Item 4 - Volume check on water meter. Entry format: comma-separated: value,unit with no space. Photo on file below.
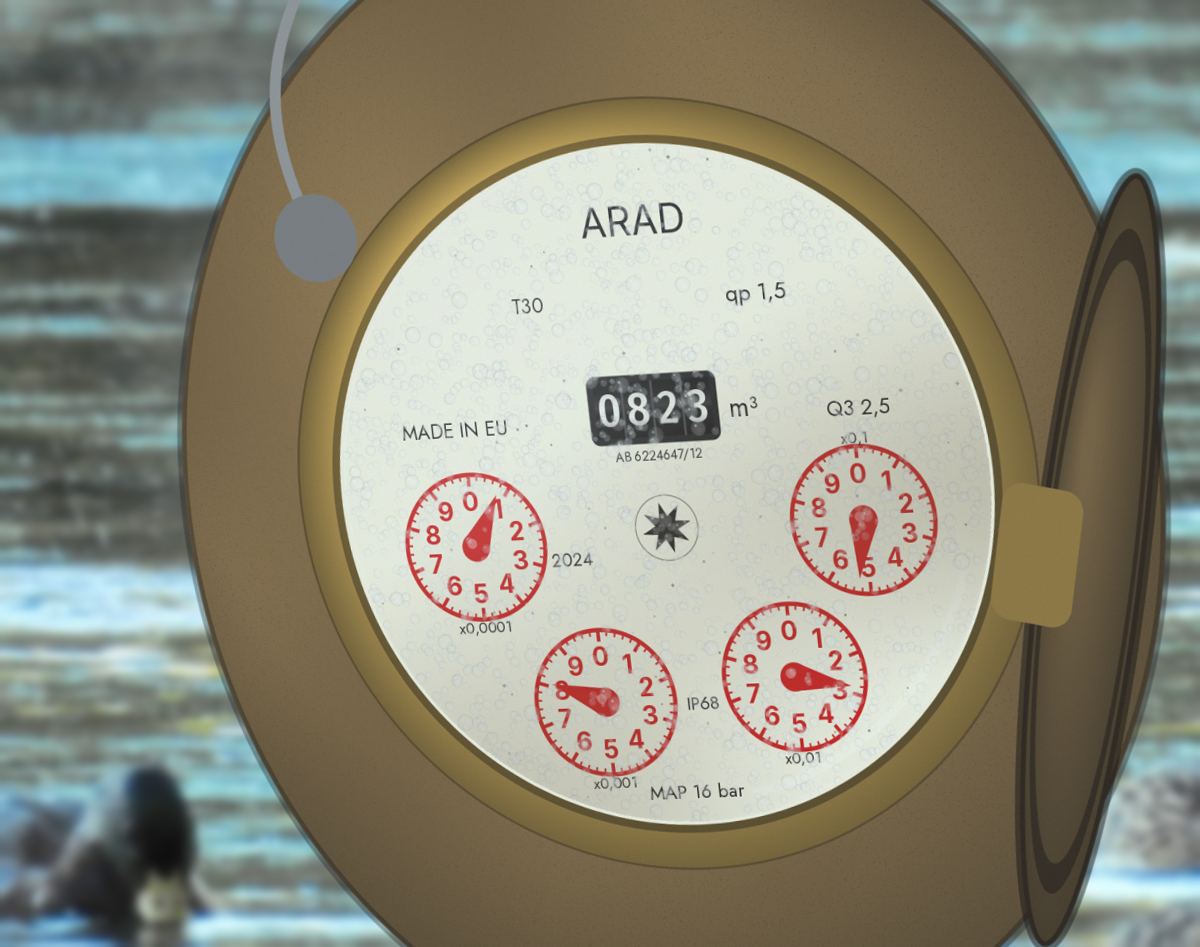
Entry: 823.5280,m³
